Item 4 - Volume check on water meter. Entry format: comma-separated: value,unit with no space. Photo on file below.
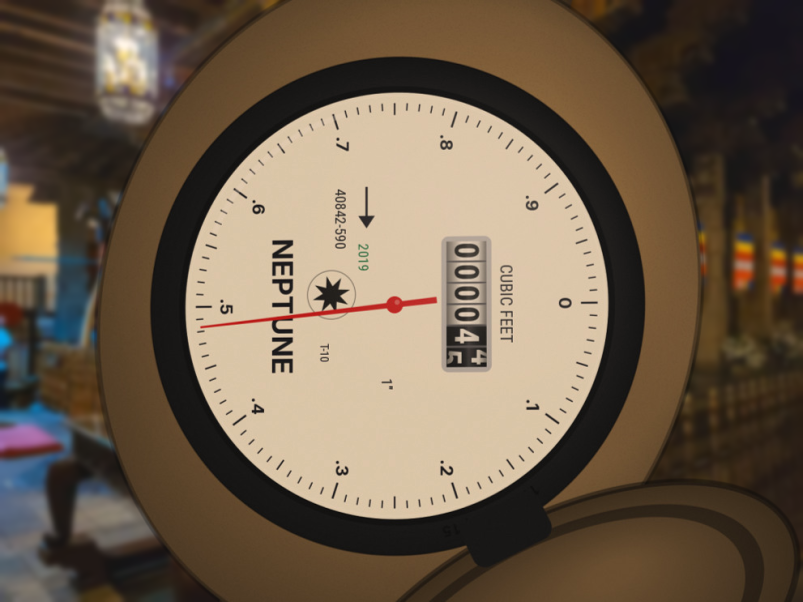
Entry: 44.48,ft³
